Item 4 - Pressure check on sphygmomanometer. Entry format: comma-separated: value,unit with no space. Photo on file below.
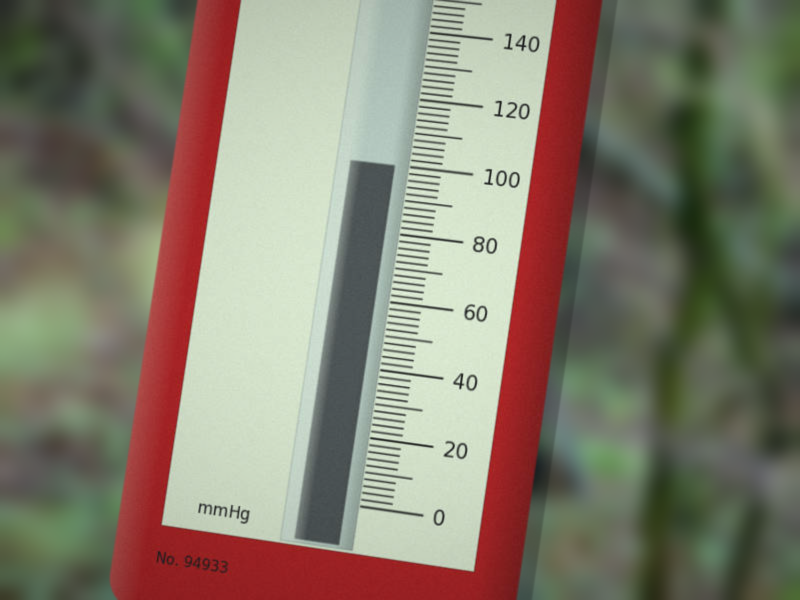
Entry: 100,mmHg
